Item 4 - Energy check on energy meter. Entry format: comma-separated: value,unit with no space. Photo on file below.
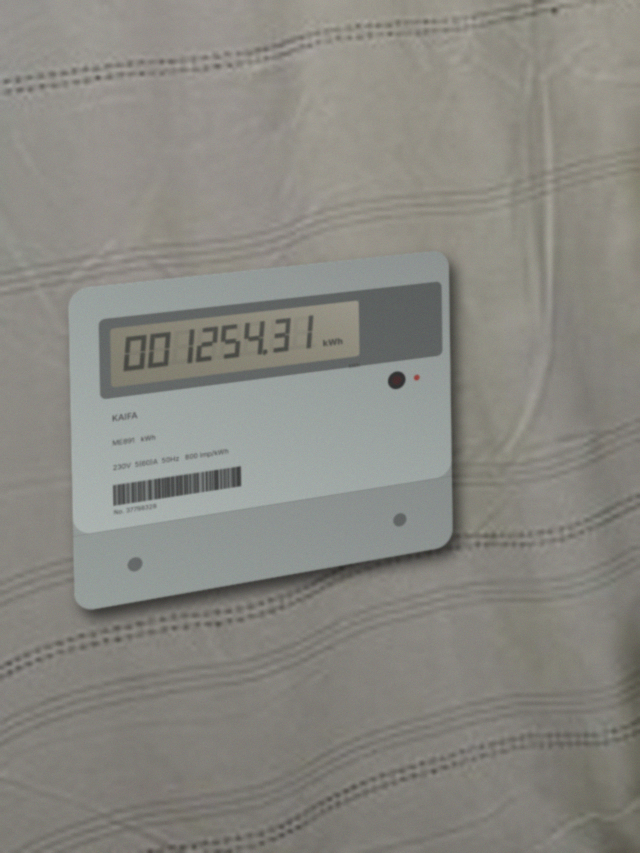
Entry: 1254.31,kWh
